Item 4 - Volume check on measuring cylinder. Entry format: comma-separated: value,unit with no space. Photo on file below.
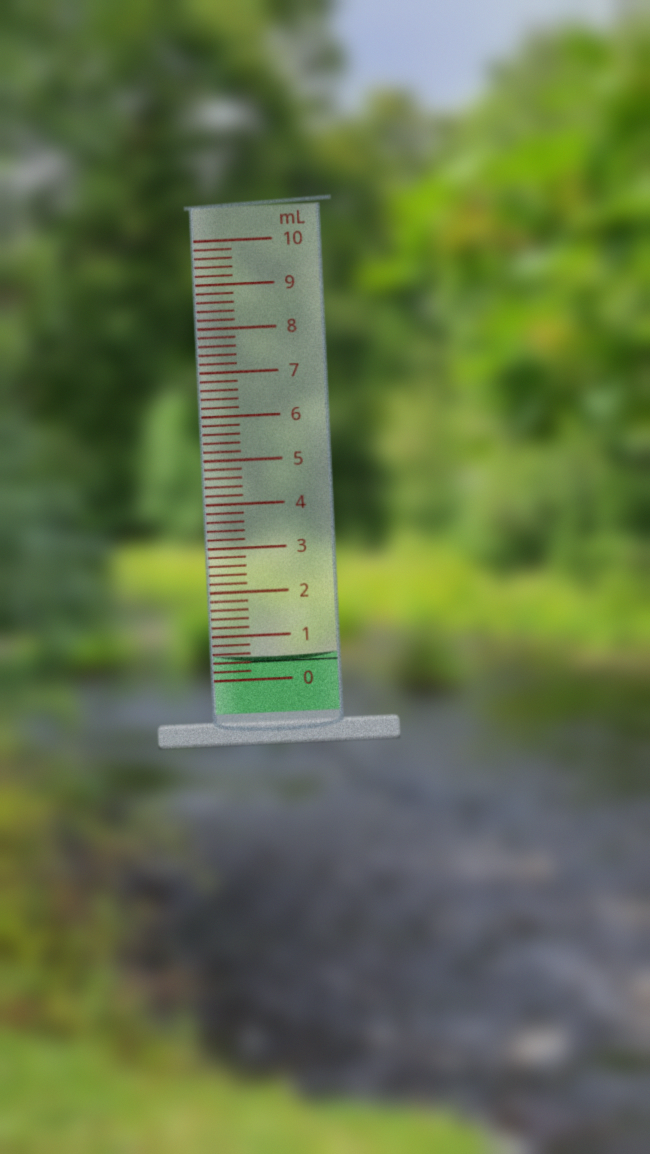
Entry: 0.4,mL
